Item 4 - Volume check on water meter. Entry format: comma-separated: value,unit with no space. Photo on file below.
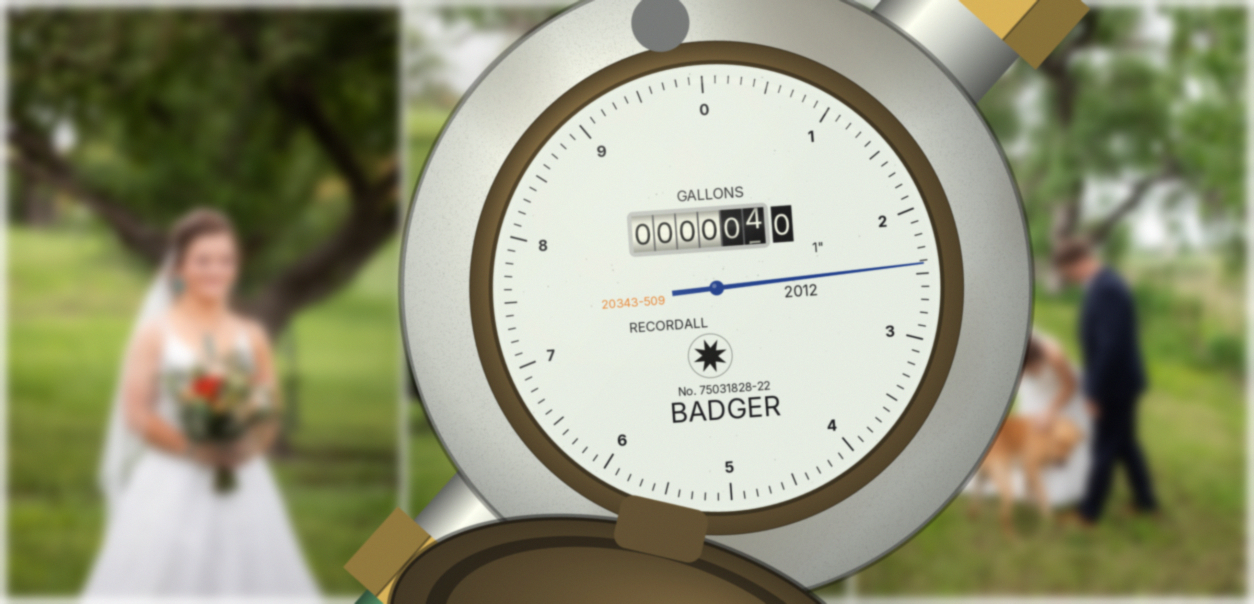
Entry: 42.4,gal
